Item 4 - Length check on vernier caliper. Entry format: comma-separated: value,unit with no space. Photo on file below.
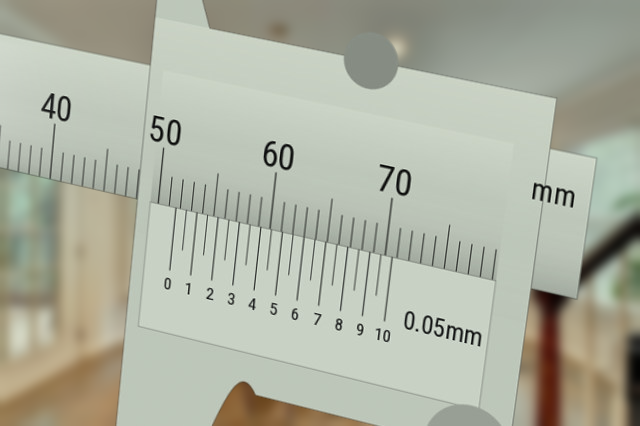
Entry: 51.6,mm
